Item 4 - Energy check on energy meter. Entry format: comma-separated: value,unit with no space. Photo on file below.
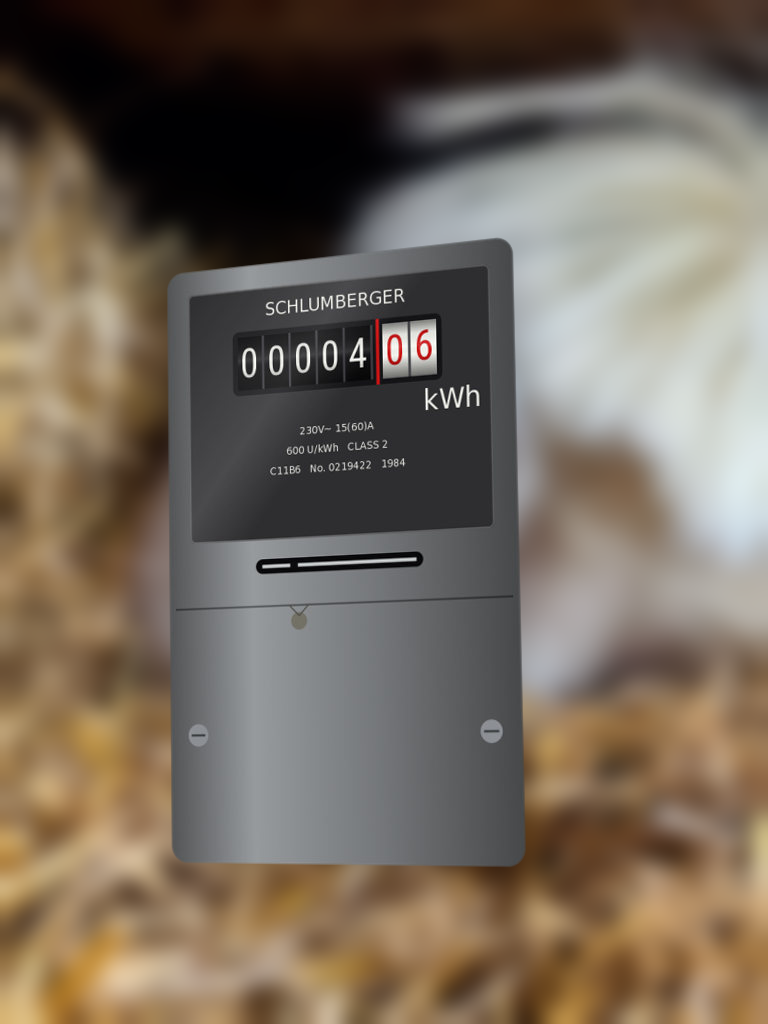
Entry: 4.06,kWh
